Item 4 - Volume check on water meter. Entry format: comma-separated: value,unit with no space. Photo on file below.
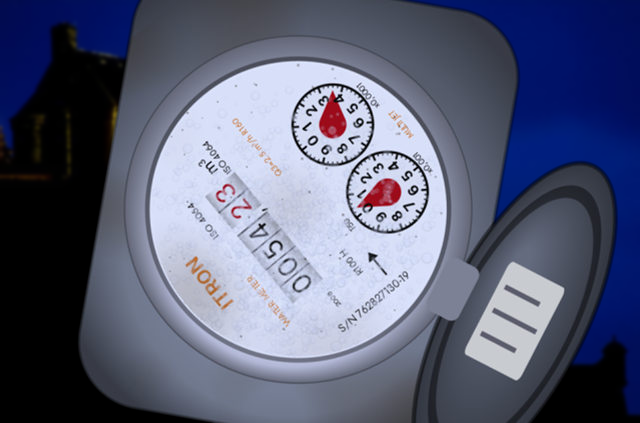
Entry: 54.2303,m³
